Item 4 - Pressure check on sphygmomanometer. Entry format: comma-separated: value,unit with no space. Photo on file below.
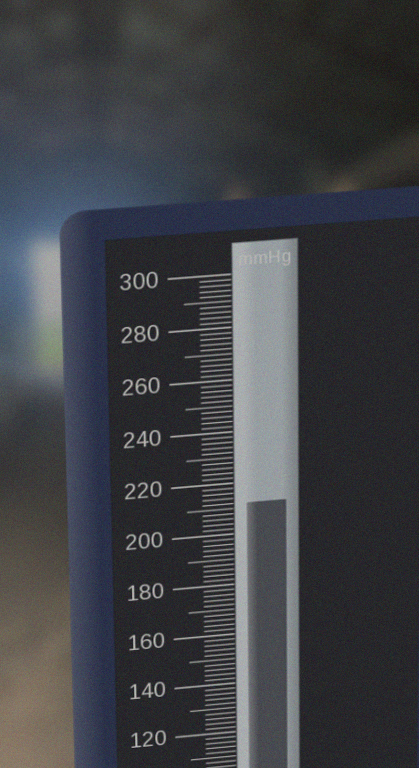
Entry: 212,mmHg
